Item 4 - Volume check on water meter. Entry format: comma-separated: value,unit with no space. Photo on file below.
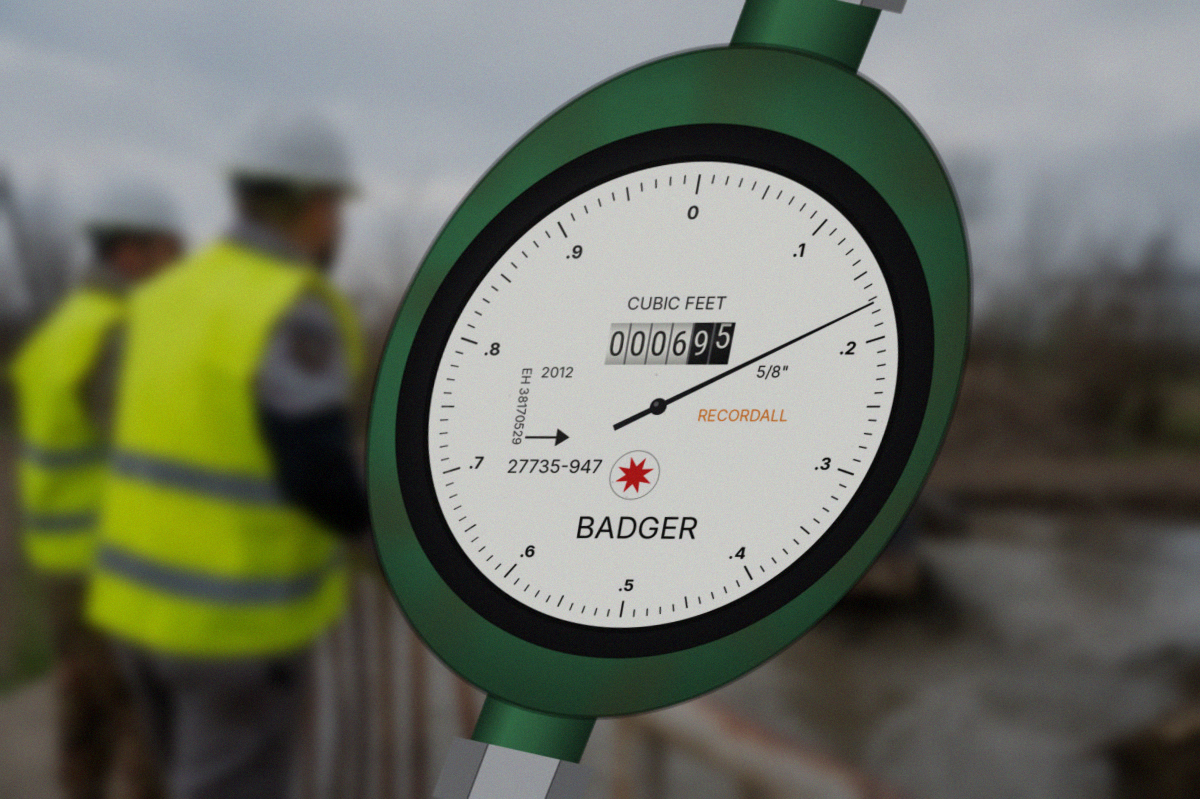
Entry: 695.17,ft³
